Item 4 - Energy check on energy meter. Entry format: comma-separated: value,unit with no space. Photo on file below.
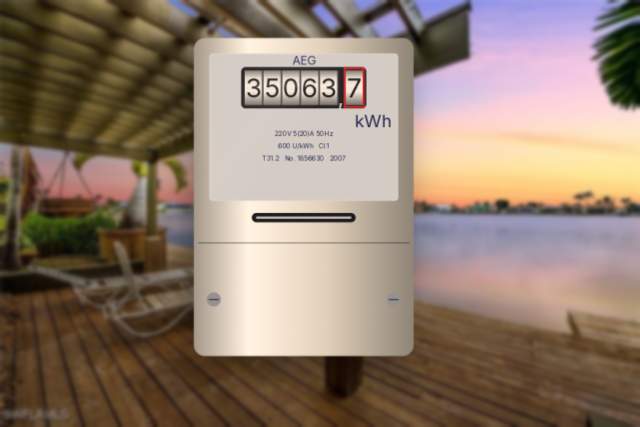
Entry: 35063.7,kWh
